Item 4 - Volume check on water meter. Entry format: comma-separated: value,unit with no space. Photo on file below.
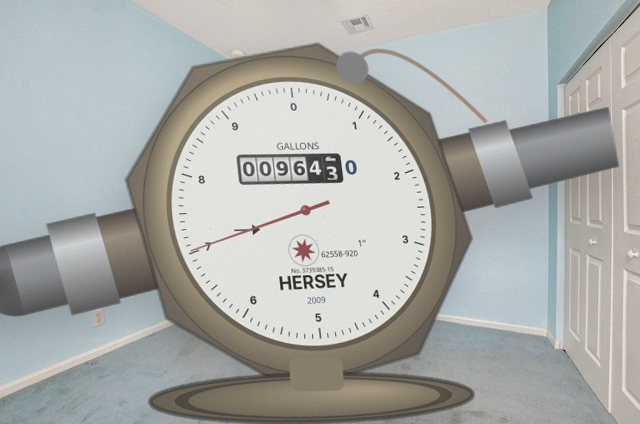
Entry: 96427.0,gal
